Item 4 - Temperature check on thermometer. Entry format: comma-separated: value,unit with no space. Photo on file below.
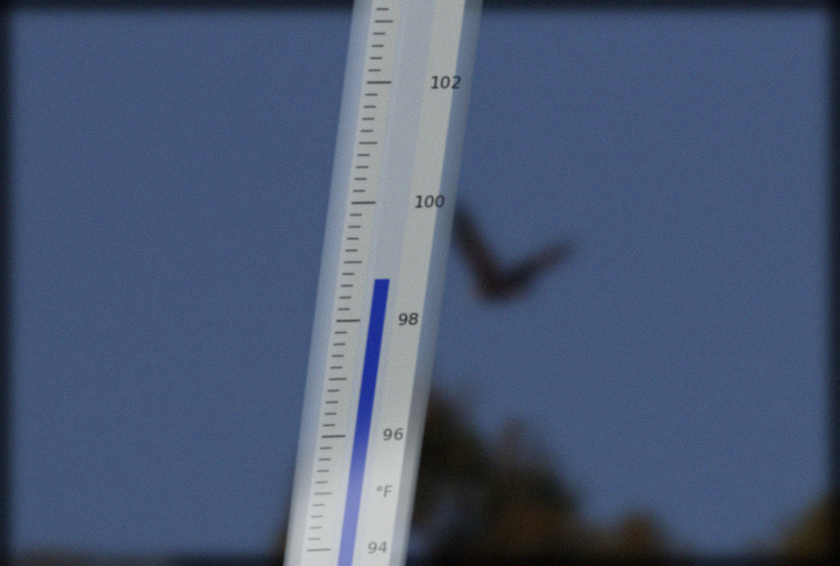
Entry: 98.7,°F
